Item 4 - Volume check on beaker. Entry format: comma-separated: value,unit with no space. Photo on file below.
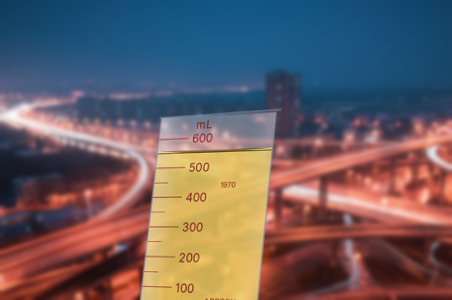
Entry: 550,mL
